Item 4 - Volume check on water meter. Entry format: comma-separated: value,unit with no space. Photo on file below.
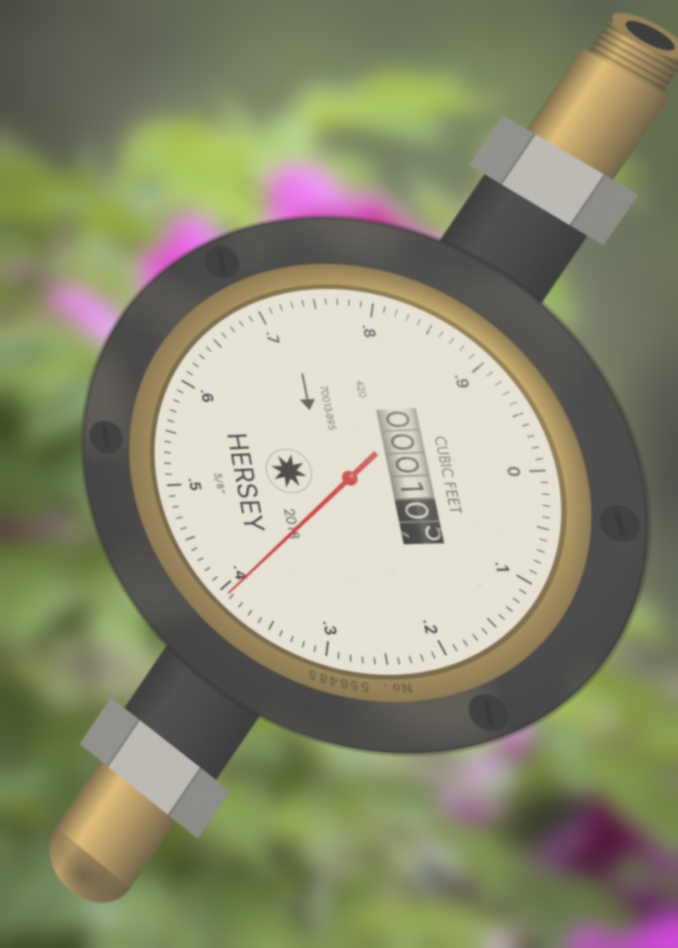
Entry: 105.39,ft³
